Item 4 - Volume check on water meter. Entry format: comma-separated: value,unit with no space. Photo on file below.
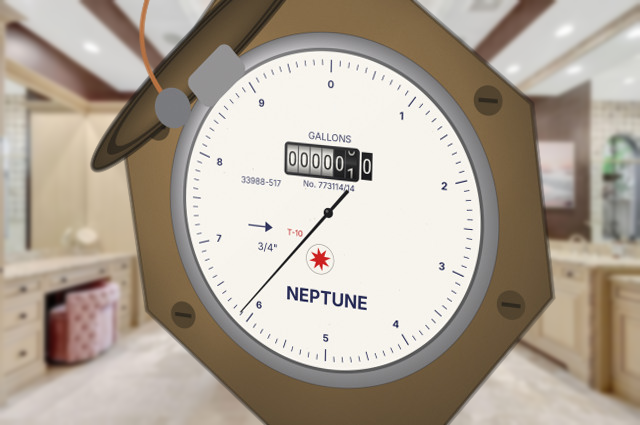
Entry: 6.1,gal
